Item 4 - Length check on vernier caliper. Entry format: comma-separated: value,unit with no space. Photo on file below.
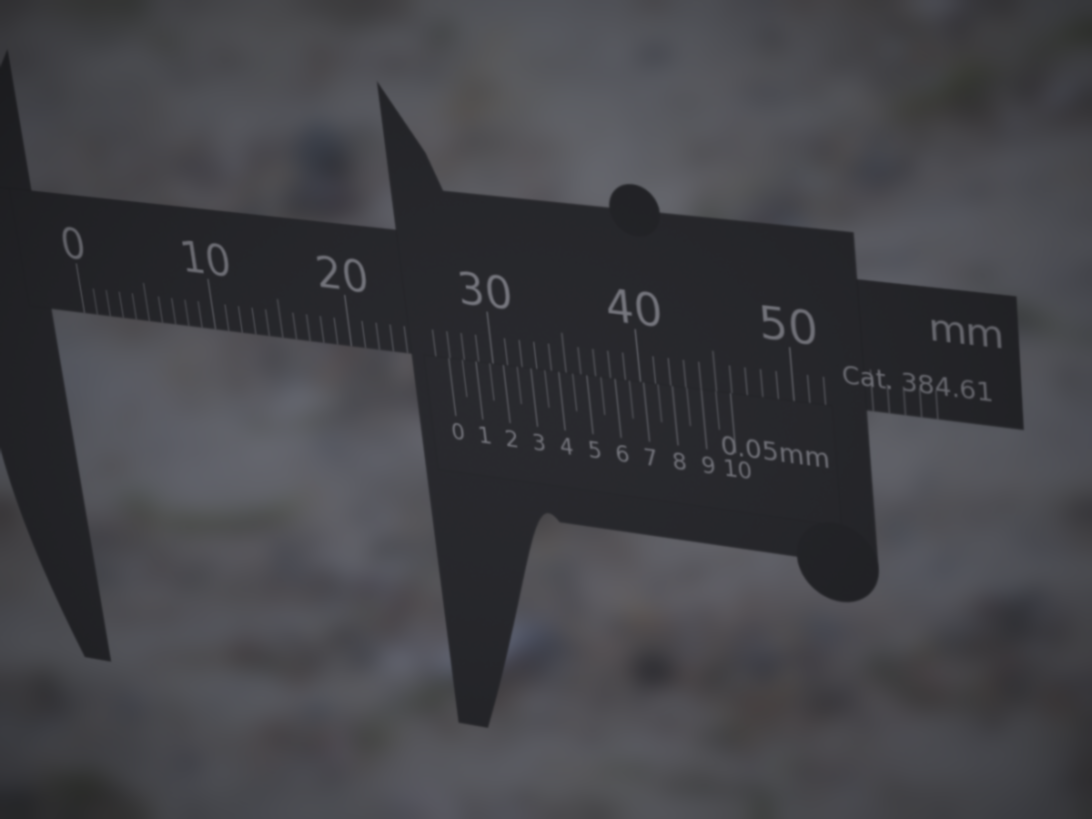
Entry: 26.9,mm
